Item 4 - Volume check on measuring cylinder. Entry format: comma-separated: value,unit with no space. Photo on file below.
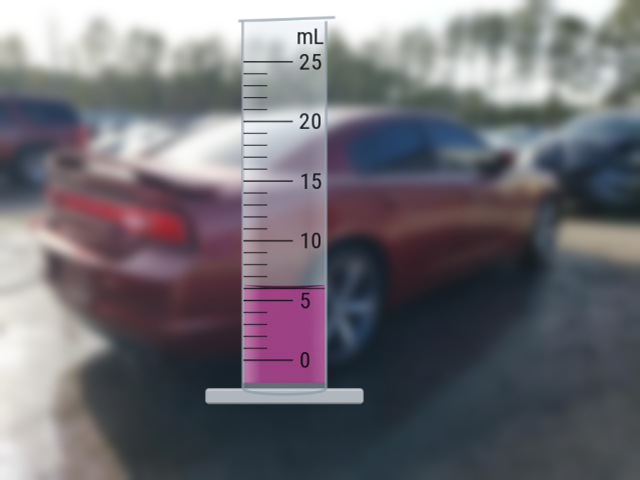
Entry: 6,mL
